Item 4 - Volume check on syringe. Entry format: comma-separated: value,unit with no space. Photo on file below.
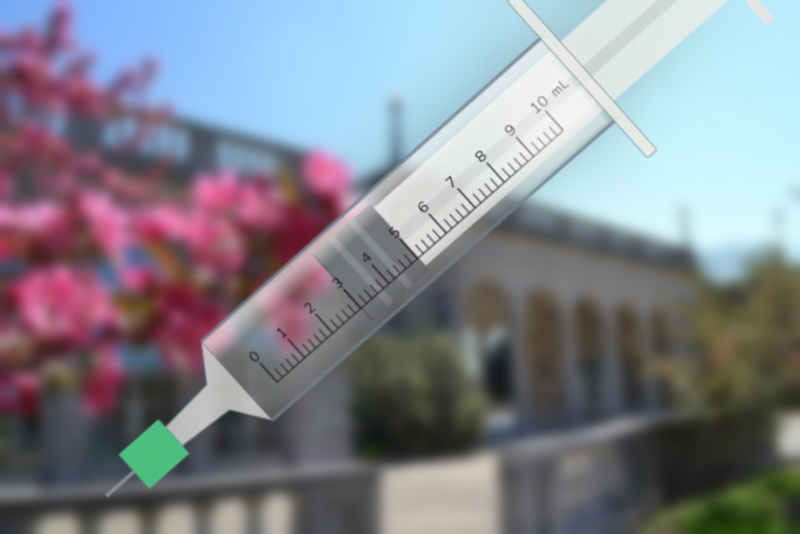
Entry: 3,mL
